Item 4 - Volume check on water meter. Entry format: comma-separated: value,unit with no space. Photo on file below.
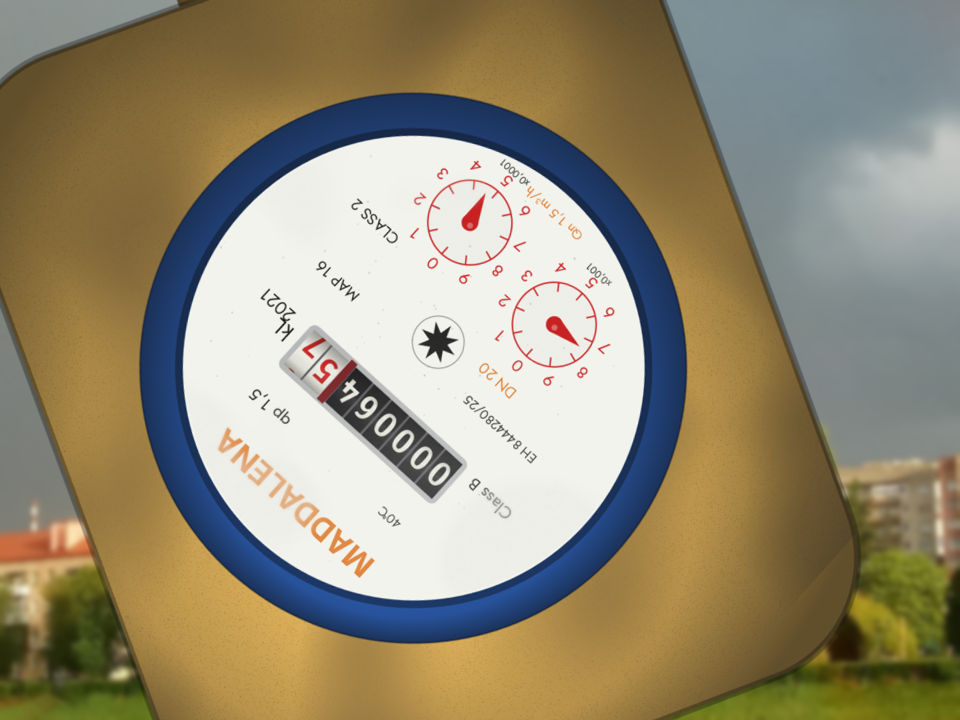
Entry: 64.5674,kL
